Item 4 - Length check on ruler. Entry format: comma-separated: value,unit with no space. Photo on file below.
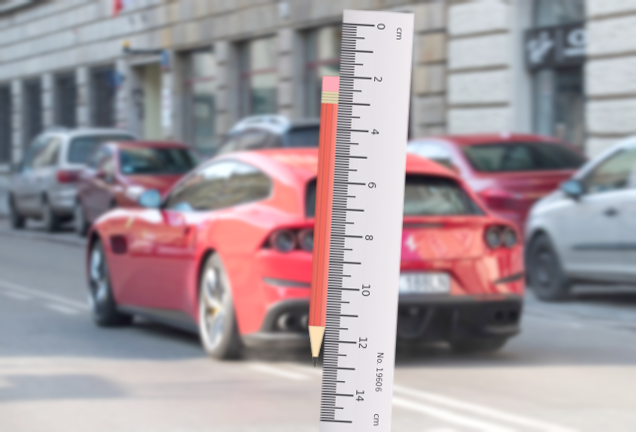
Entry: 11,cm
